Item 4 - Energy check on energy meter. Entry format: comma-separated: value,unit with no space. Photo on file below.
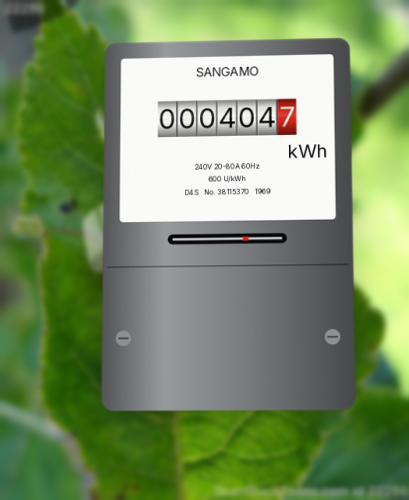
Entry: 404.7,kWh
